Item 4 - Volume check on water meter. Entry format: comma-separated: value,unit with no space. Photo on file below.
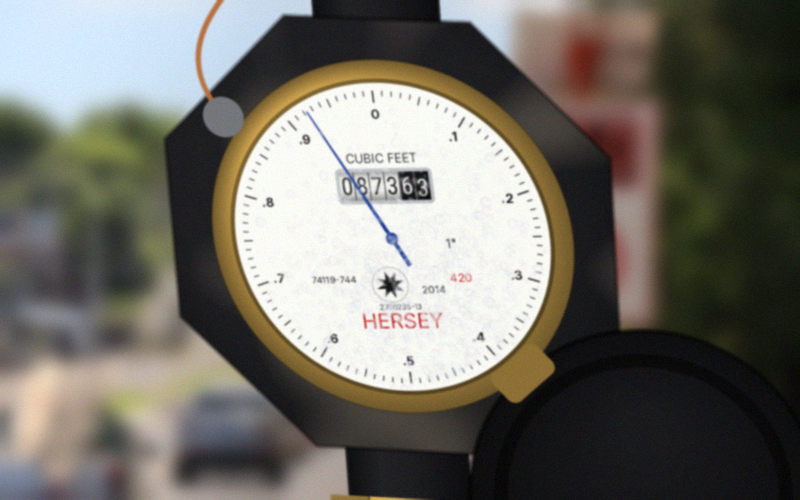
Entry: 87362.92,ft³
